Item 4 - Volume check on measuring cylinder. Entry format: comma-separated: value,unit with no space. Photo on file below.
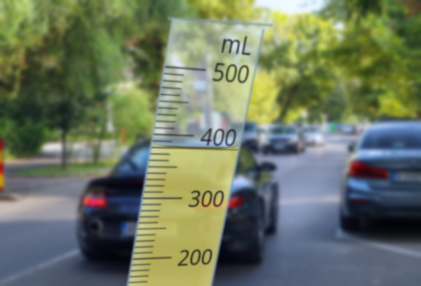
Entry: 380,mL
